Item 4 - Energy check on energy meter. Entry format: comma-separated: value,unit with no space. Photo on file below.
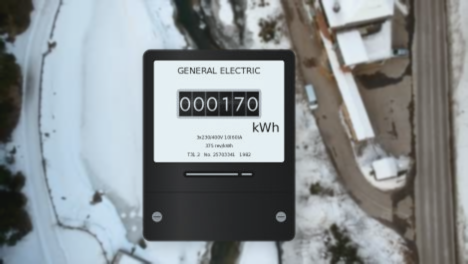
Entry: 170,kWh
